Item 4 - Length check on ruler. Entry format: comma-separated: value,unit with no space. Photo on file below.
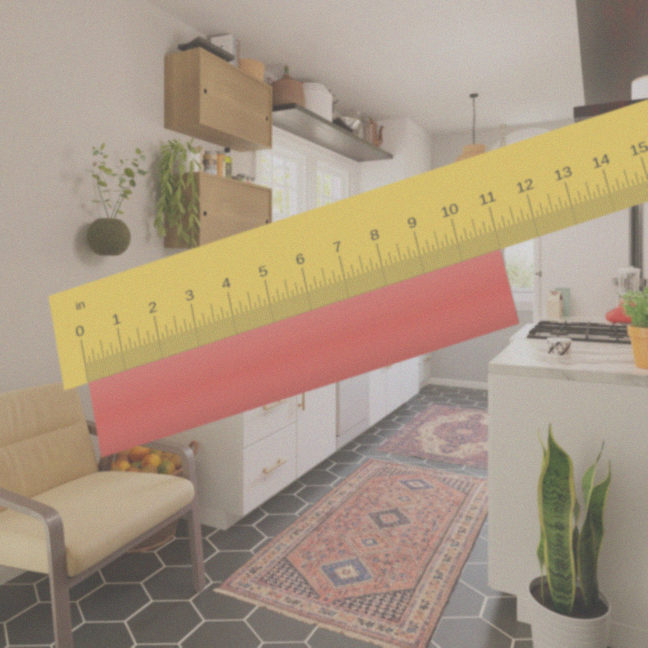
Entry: 11,in
